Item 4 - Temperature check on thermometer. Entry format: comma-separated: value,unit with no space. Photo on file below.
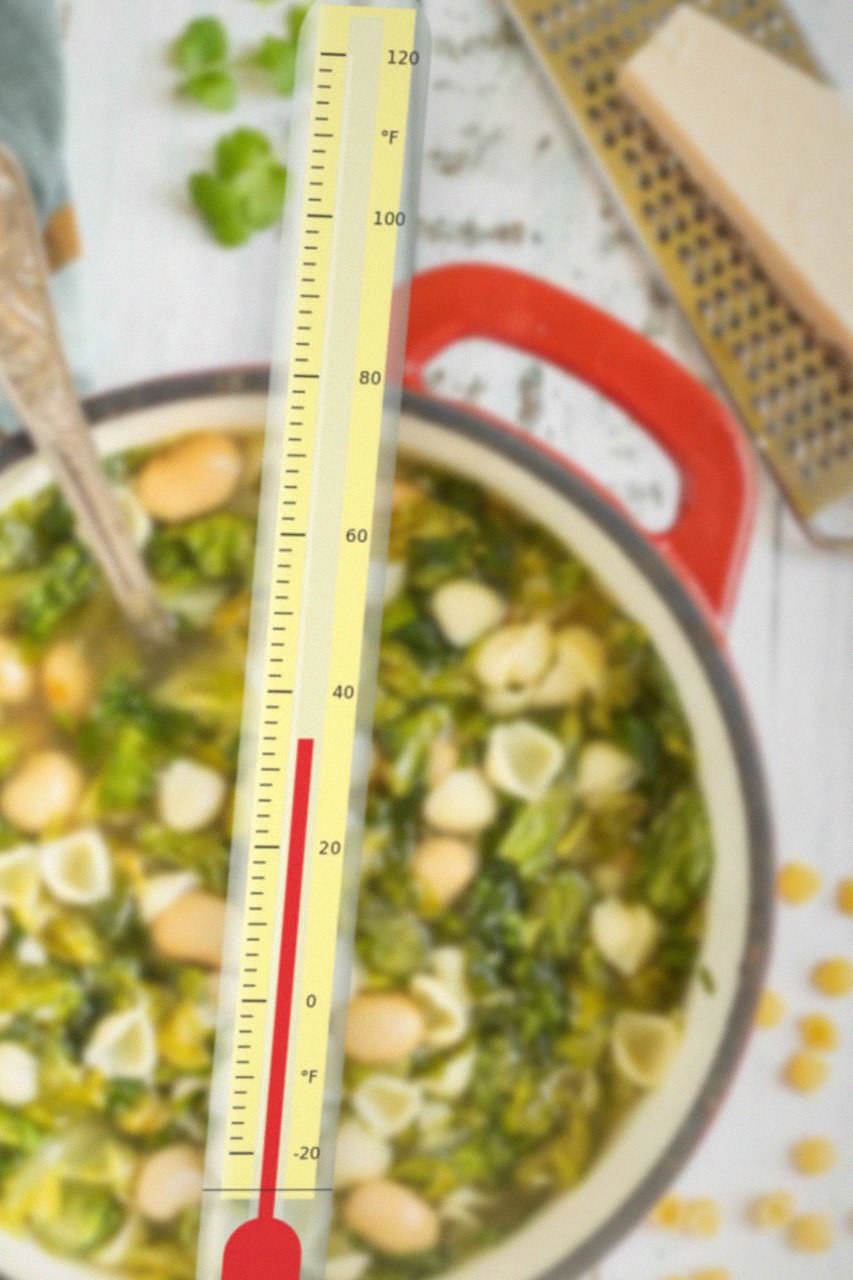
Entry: 34,°F
